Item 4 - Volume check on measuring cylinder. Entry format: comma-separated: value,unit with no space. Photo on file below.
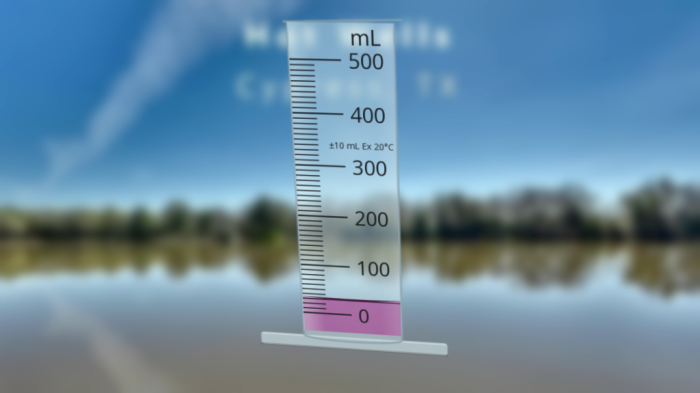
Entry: 30,mL
